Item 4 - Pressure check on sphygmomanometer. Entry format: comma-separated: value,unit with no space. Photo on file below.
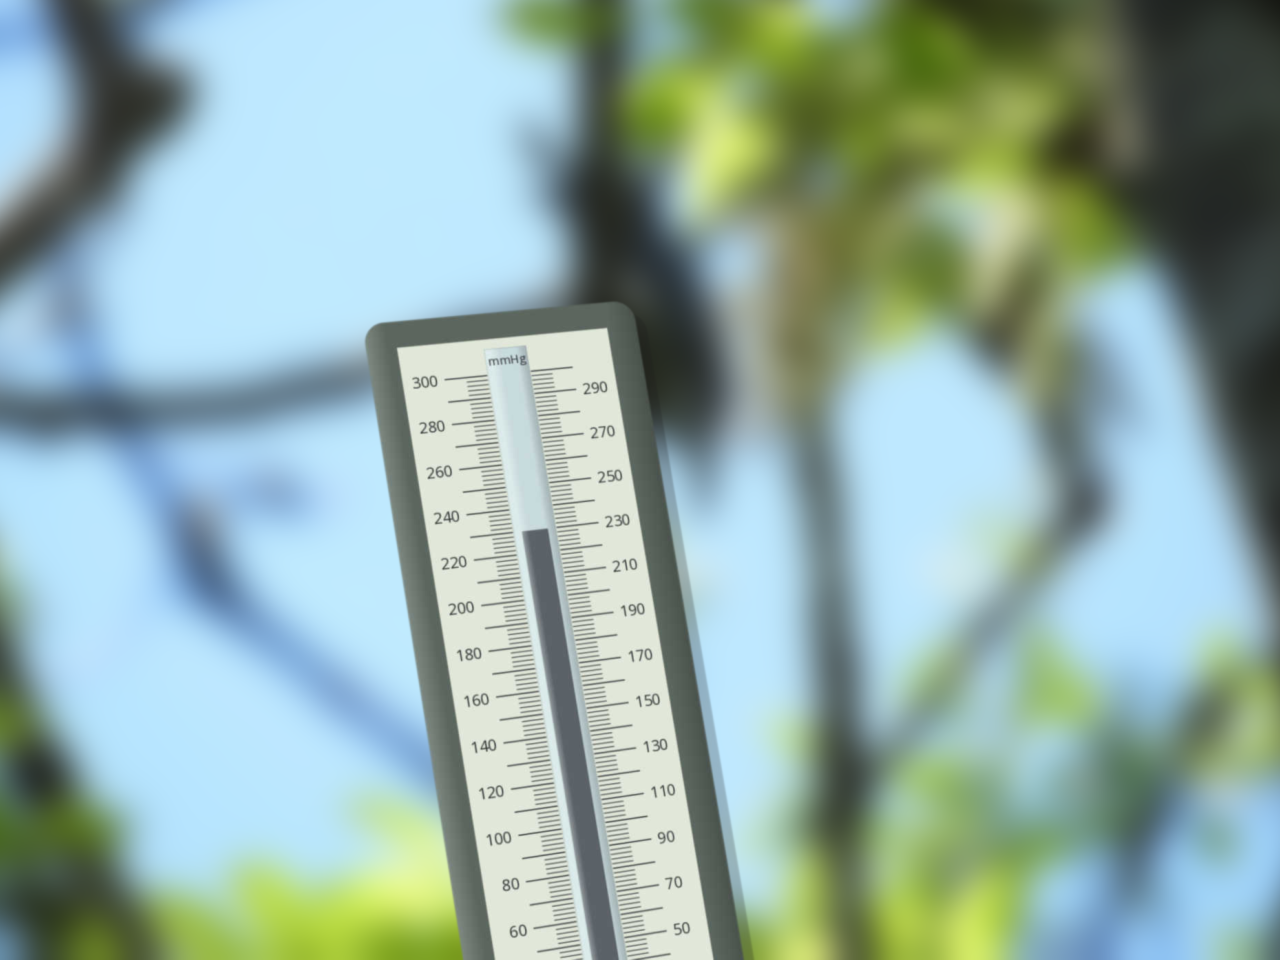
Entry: 230,mmHg
